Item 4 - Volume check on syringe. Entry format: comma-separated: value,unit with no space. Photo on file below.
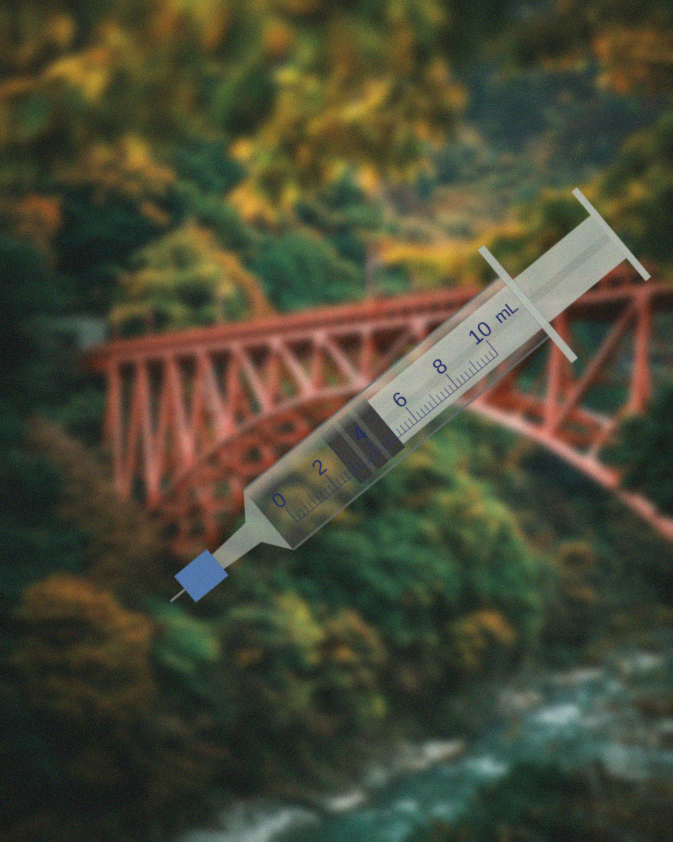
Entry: 2.8,mL
